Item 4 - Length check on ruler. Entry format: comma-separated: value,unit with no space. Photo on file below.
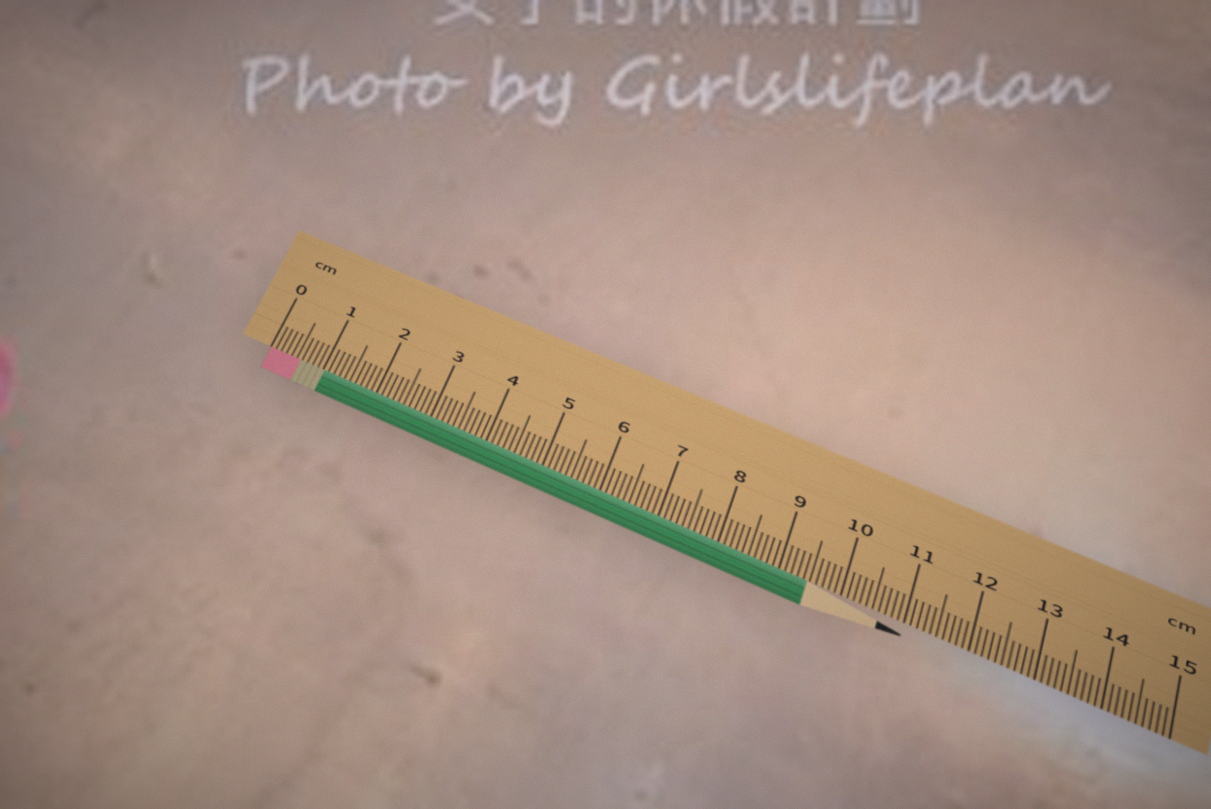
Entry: 11,cm
